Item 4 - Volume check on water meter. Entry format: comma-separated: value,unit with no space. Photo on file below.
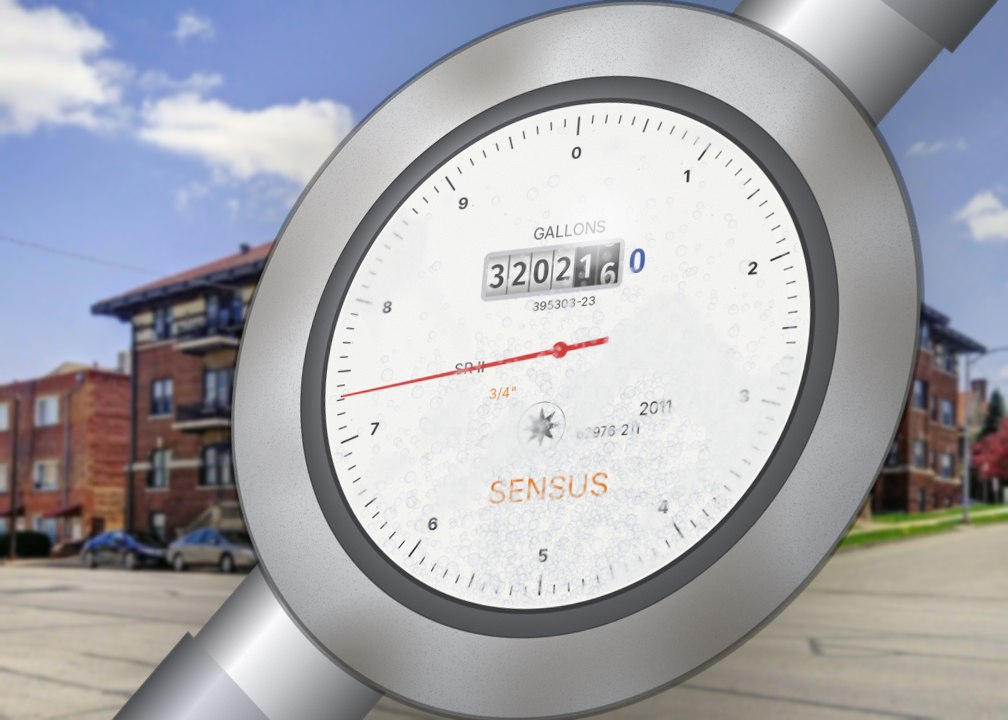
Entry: 3202157.3,gal
